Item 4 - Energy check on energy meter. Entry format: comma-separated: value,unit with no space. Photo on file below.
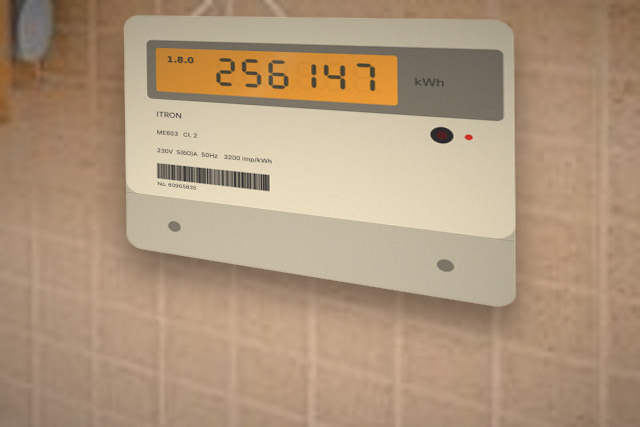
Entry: 256147,kWh
